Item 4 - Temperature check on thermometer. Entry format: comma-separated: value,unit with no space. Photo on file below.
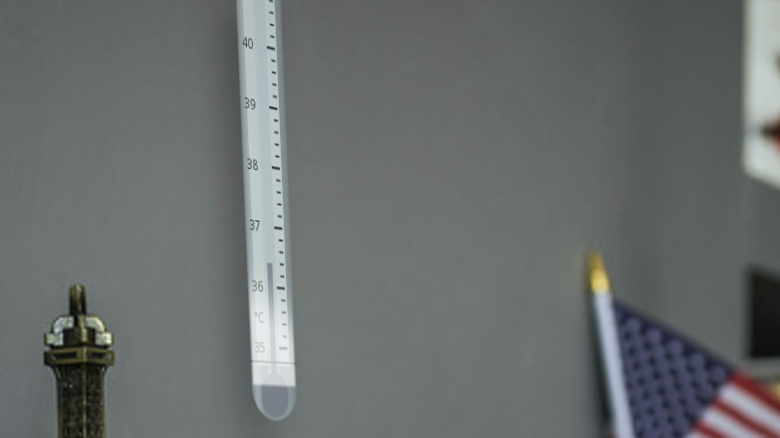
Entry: 36.4,°C
